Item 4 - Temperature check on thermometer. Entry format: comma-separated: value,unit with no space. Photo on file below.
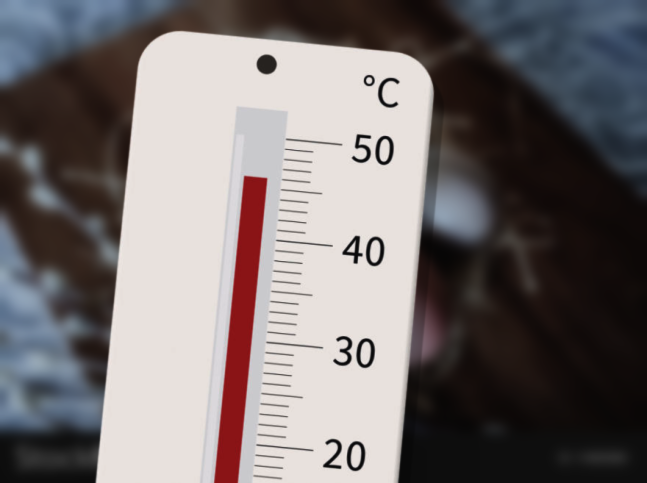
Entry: 46,°C
